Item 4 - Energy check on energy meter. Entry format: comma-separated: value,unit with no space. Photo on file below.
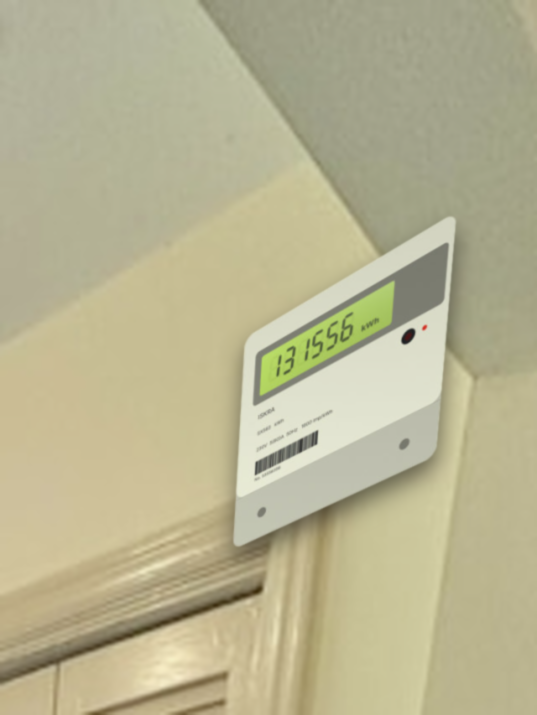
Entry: 131556,kWh
